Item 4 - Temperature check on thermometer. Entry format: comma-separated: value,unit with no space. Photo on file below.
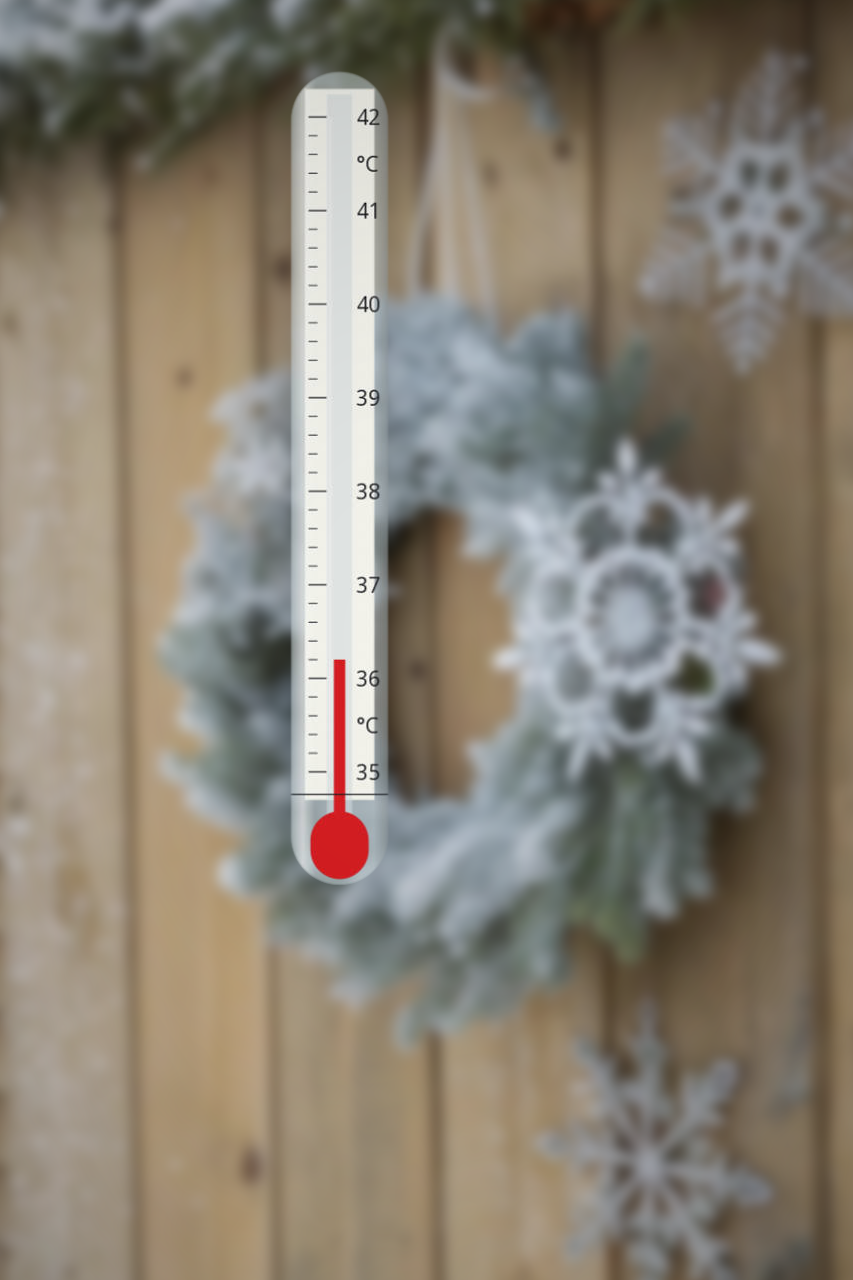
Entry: 36.2,°C
